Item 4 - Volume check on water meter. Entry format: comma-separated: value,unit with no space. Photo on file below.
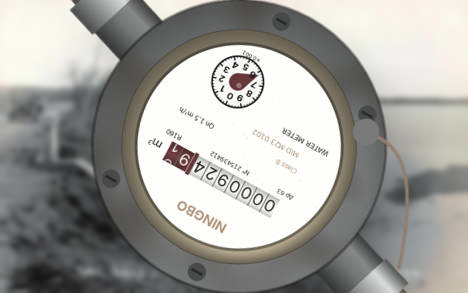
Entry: 924.906,m³
